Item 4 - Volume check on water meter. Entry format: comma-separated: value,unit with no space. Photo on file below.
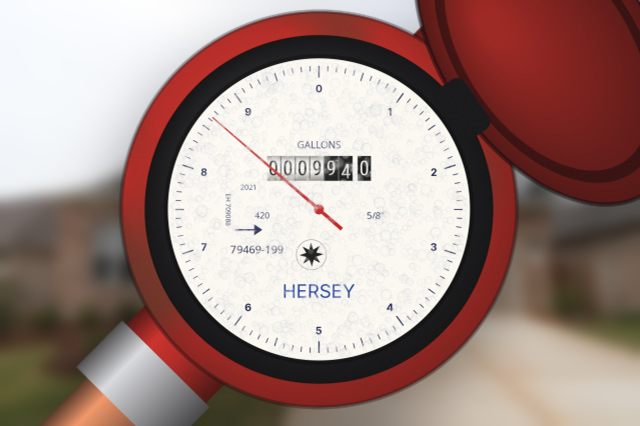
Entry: 9938.6,gal
